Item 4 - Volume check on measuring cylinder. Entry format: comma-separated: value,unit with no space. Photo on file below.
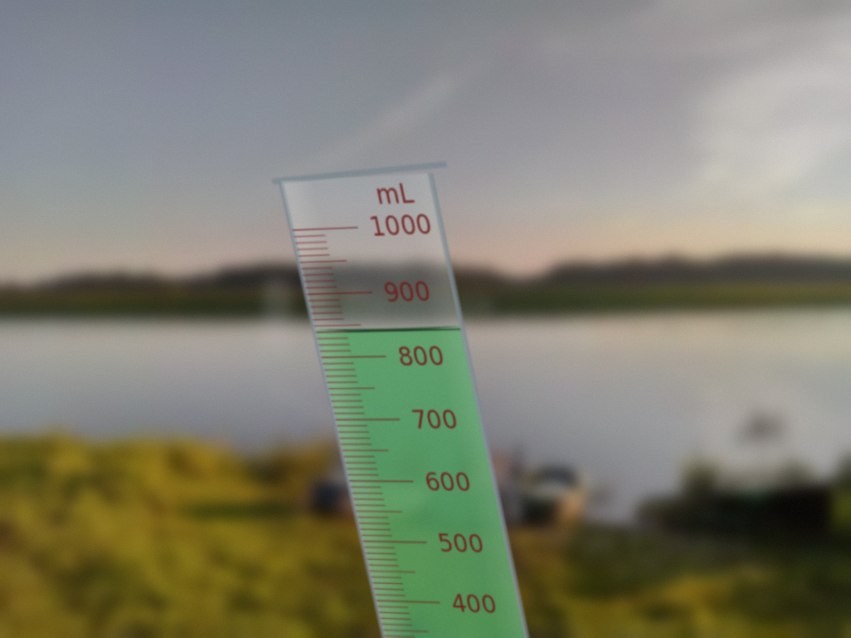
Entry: 840,mL
